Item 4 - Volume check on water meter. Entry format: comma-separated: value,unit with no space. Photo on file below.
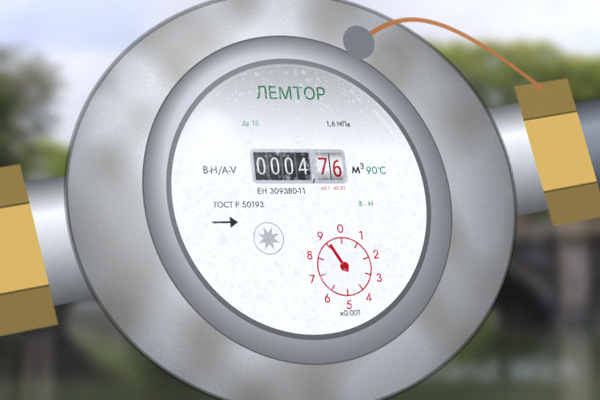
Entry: 4.759,m³
